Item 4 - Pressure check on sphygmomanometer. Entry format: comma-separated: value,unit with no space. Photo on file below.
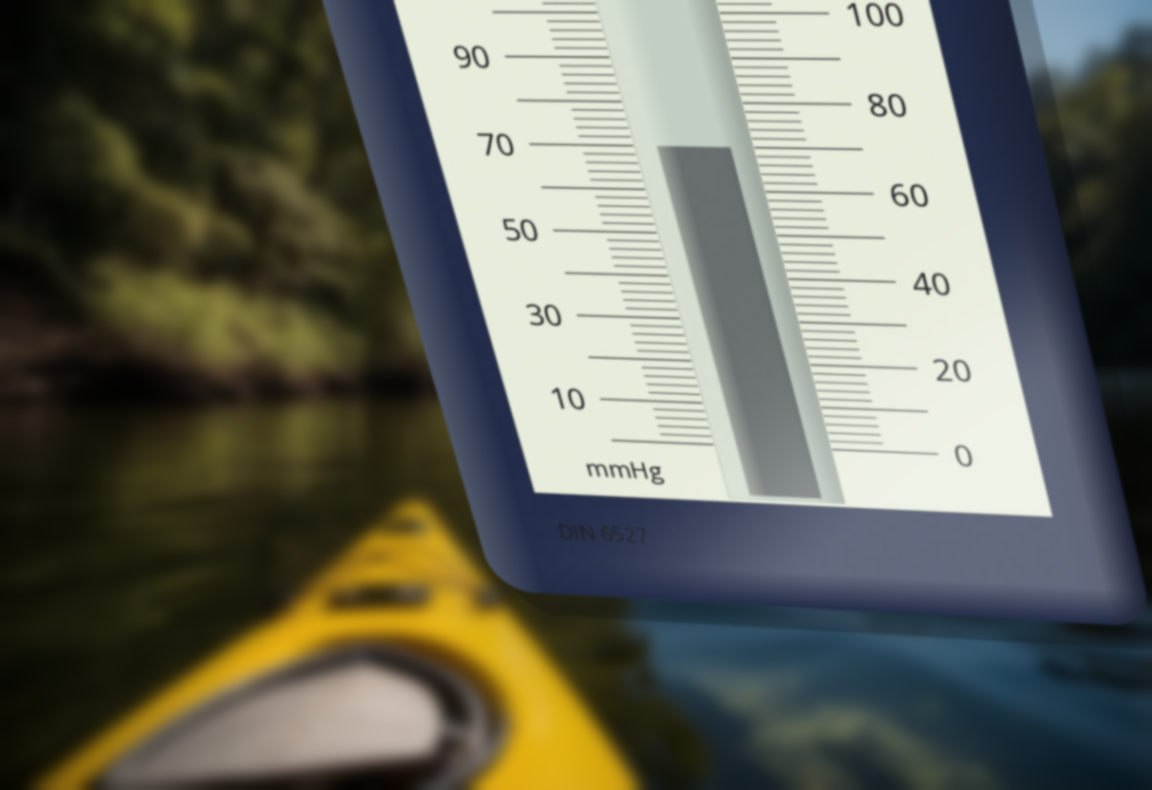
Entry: 70,mmHg
